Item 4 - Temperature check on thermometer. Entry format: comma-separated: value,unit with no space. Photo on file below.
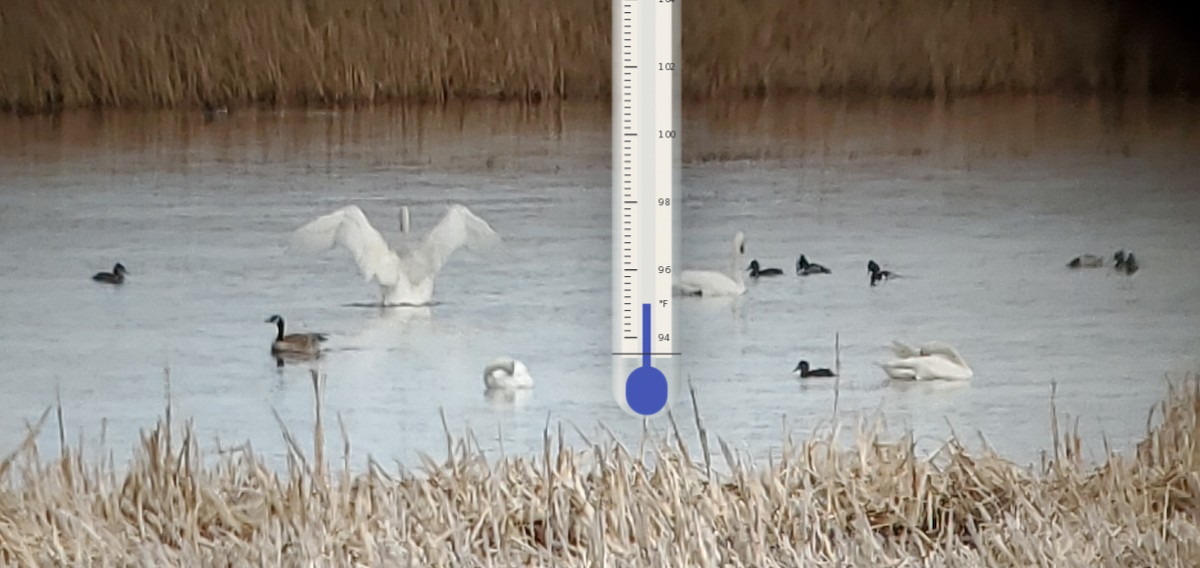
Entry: 95,°F
